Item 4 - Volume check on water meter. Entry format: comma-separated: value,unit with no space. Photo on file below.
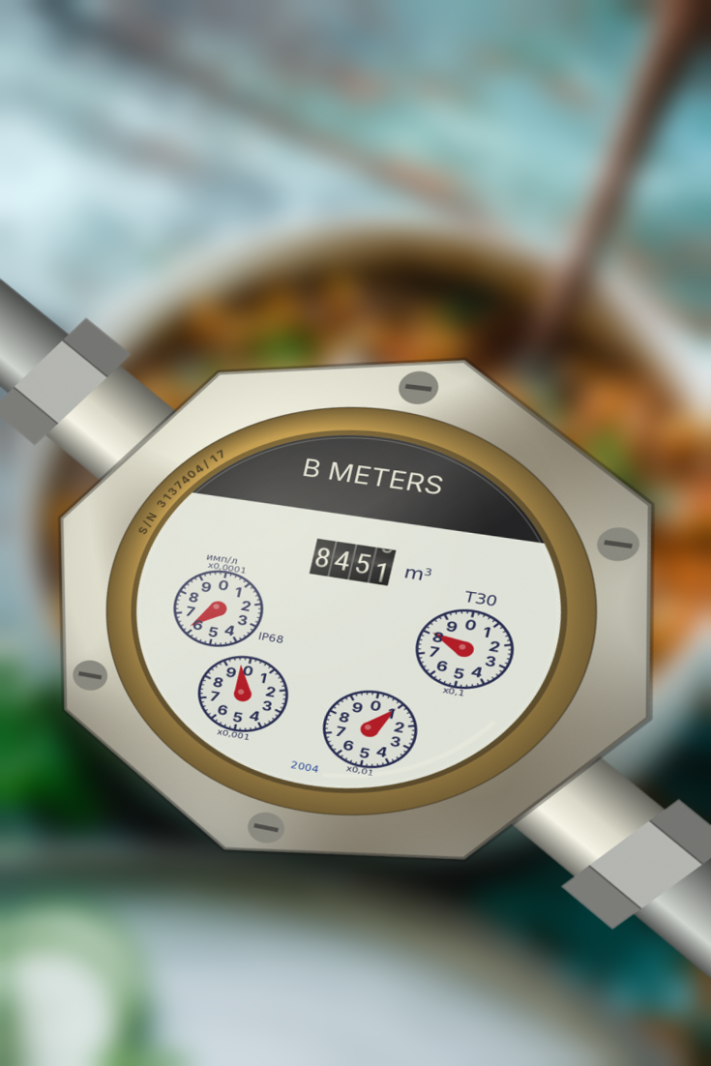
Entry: 8450.8096,m³
